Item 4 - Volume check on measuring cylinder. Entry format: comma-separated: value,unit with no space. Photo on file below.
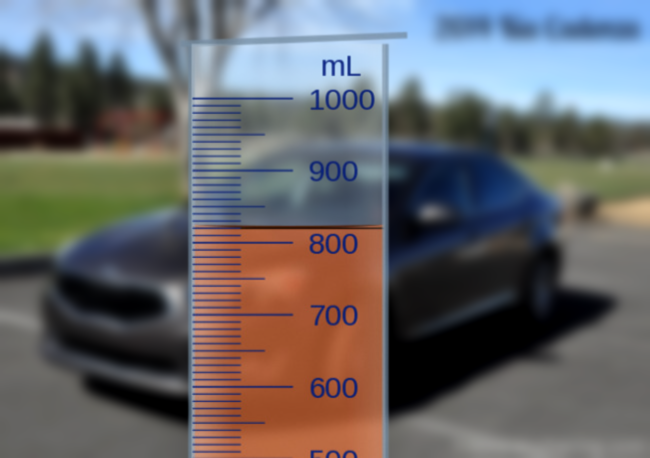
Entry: 820,mL
